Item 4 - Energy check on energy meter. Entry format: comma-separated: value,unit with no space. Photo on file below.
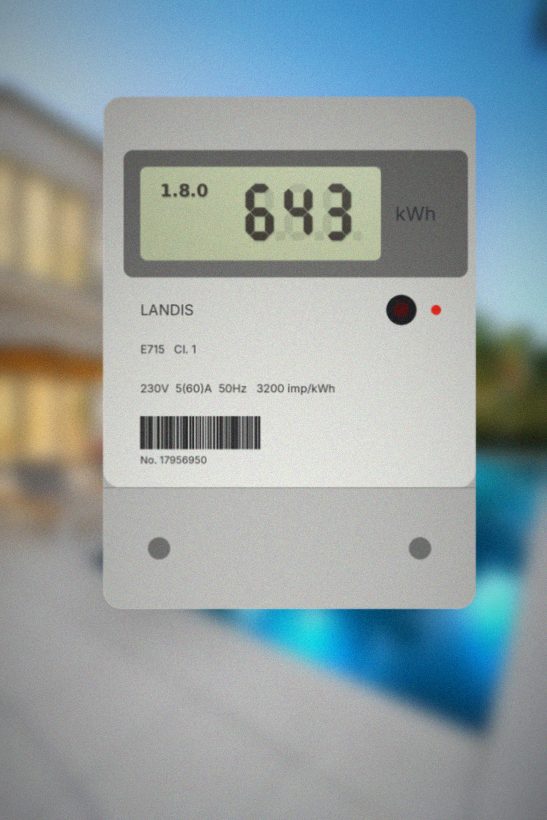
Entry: 643,kWh
